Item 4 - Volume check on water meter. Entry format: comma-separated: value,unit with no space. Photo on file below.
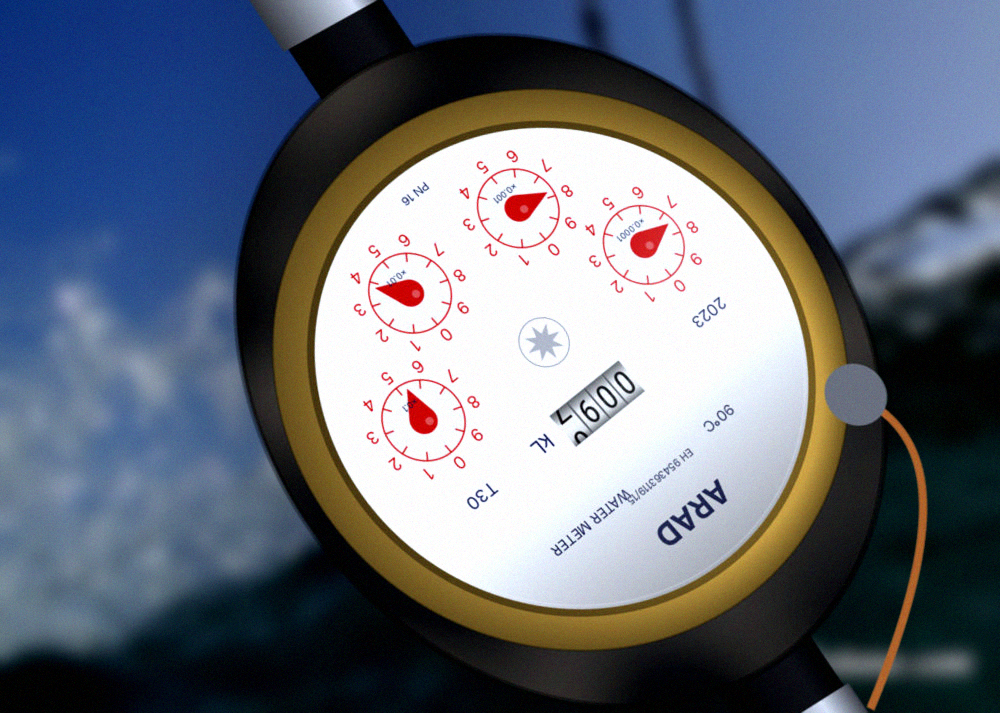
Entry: 96.5377,kL
